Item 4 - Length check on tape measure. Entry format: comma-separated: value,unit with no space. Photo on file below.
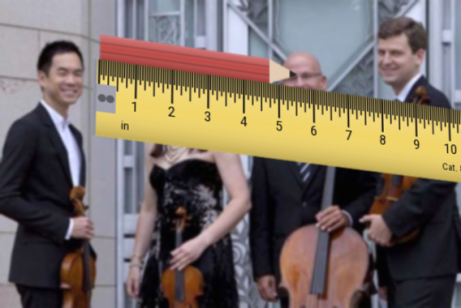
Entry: 5.5,in
